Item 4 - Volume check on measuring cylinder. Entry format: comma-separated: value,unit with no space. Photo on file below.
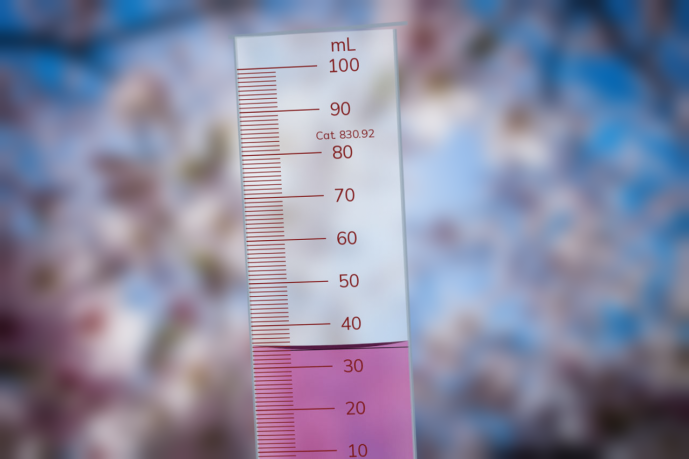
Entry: 34,mL
